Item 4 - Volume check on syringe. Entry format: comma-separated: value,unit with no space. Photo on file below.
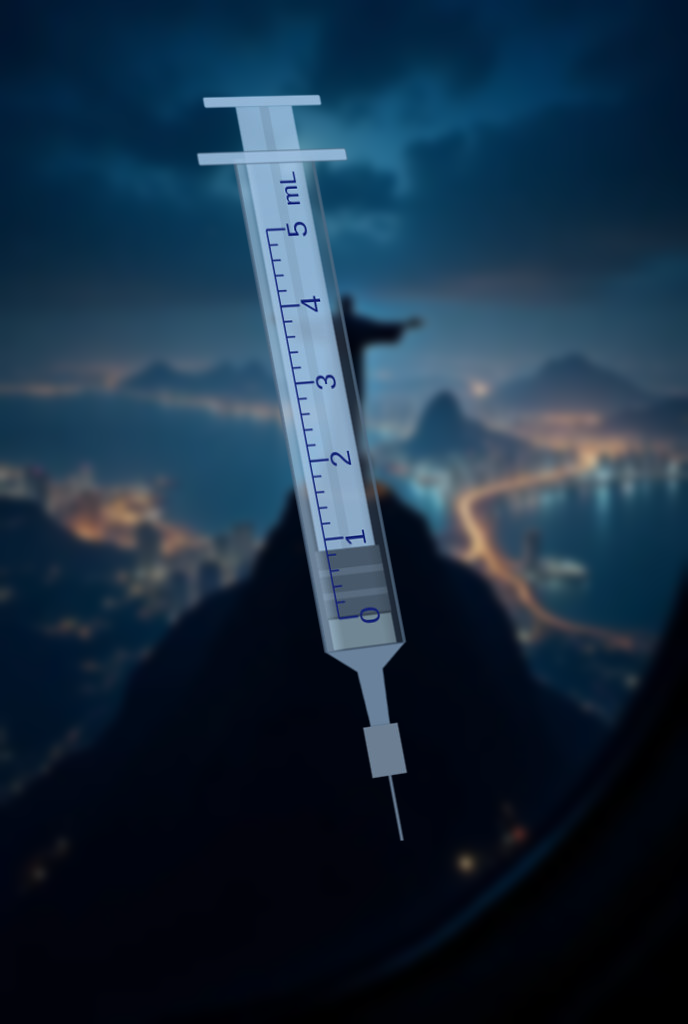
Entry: 0,mL
